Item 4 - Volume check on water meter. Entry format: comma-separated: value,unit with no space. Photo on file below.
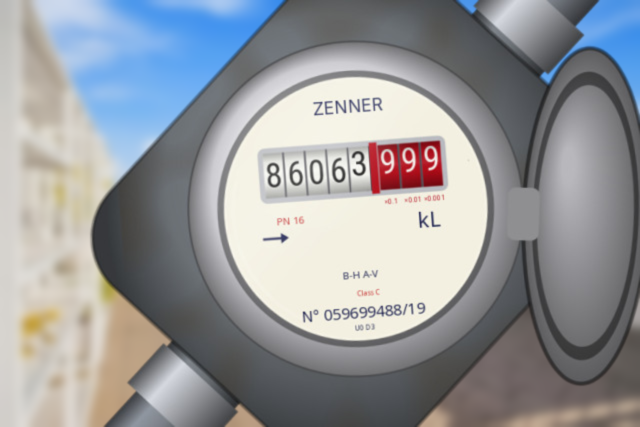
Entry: 86063.999,kL
